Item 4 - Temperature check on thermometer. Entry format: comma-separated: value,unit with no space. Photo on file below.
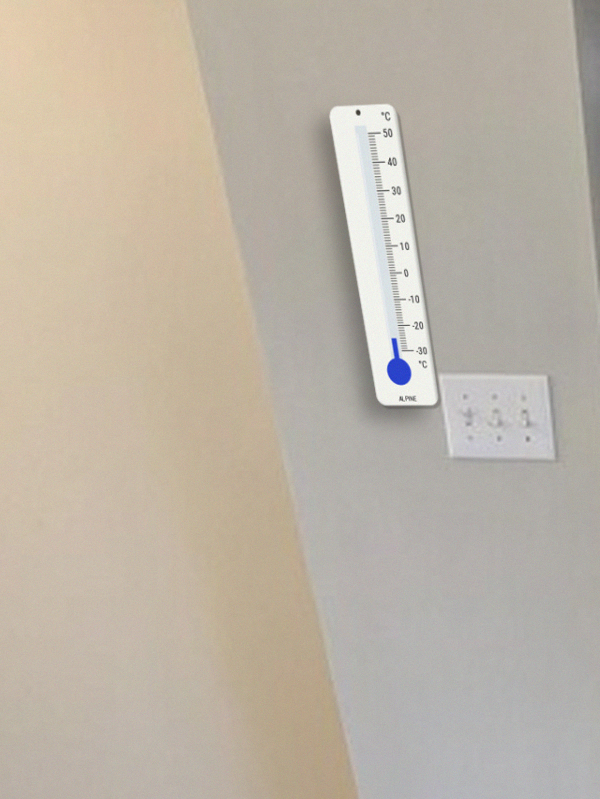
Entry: -25,°C
